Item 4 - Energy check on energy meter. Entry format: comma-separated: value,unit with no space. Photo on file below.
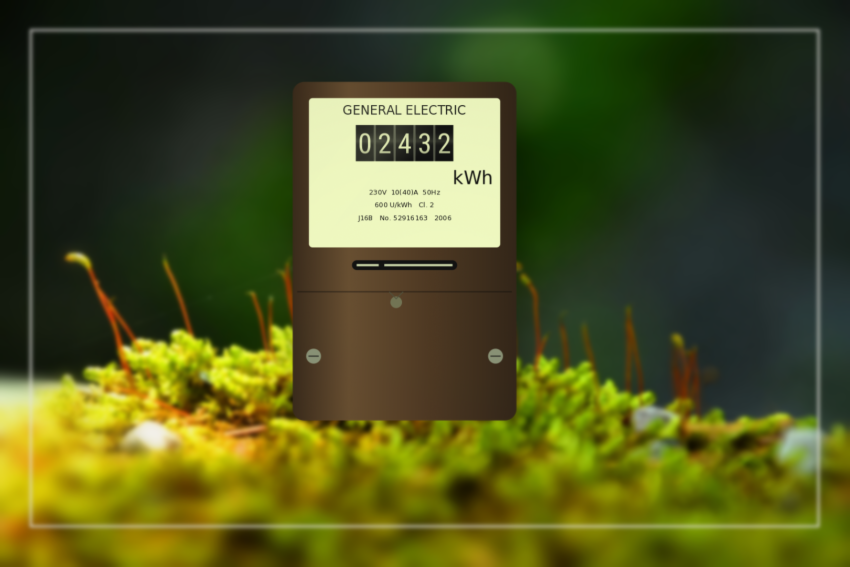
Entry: 2432,kWh
